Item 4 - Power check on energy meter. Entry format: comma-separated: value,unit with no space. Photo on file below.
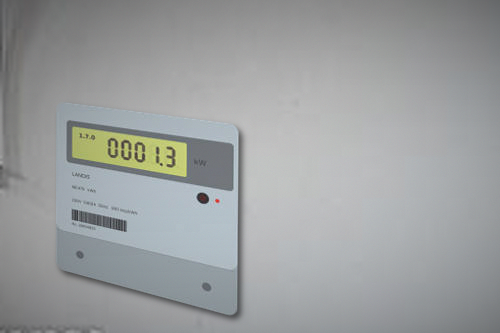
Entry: 1.3,kW
